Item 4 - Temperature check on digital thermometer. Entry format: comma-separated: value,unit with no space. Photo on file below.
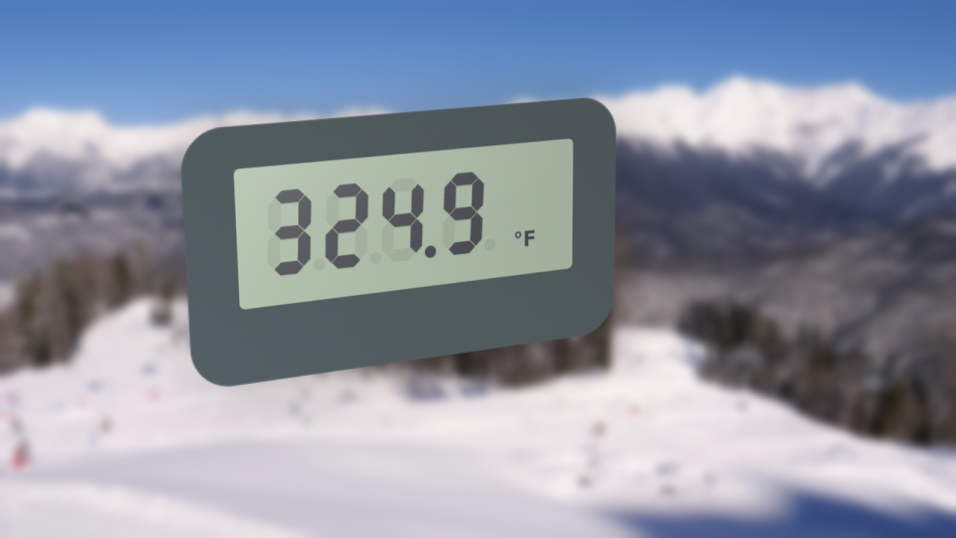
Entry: 324.9,°F
